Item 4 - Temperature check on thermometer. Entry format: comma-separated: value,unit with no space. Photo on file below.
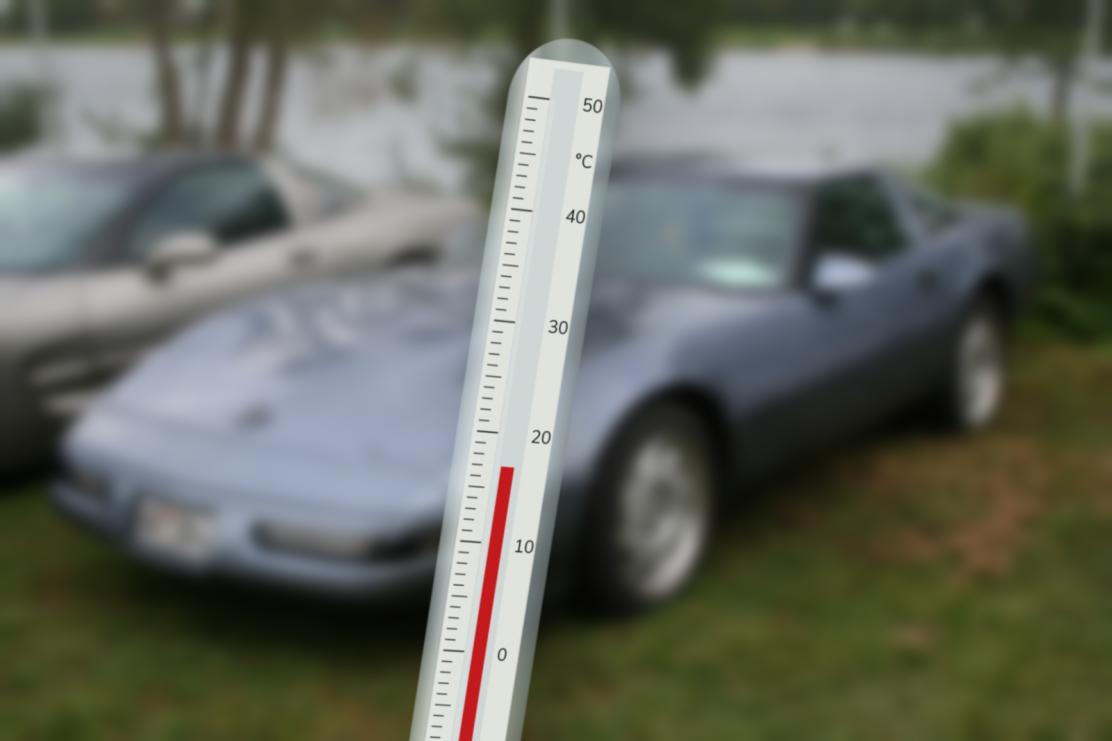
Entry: 17,°C
